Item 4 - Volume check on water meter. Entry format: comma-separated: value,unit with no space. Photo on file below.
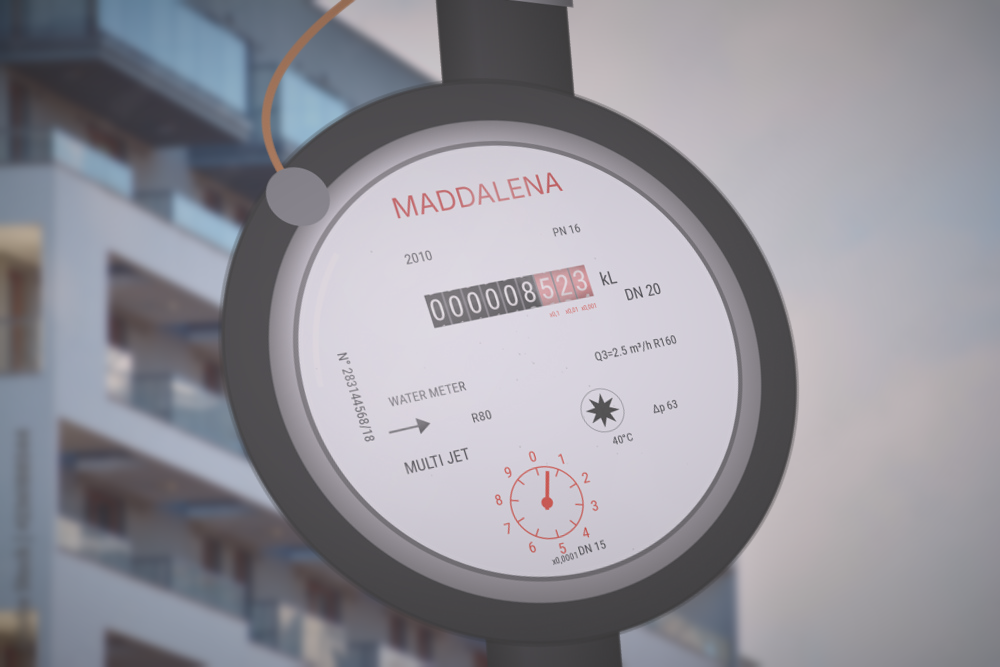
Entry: 8.5230,kL
